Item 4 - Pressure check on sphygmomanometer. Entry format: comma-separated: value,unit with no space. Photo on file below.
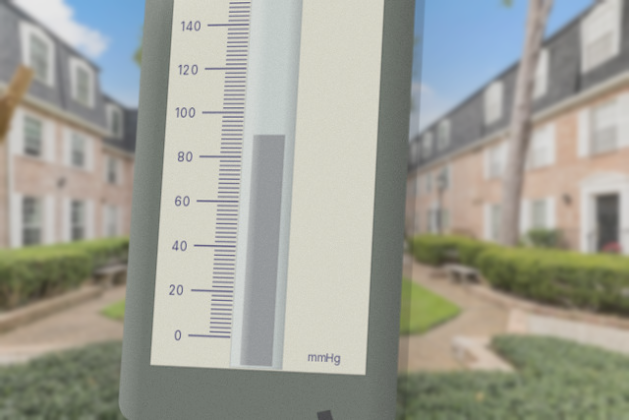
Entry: 90,mmHg
